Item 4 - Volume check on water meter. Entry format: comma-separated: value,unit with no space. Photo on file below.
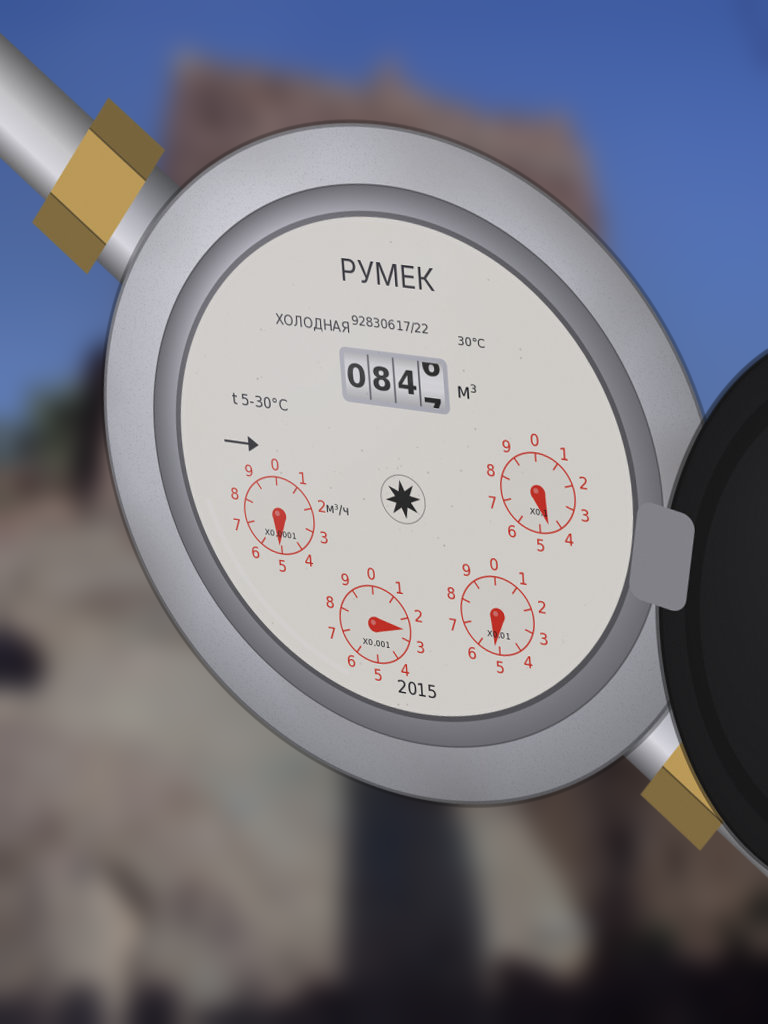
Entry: 846.4525,m³
